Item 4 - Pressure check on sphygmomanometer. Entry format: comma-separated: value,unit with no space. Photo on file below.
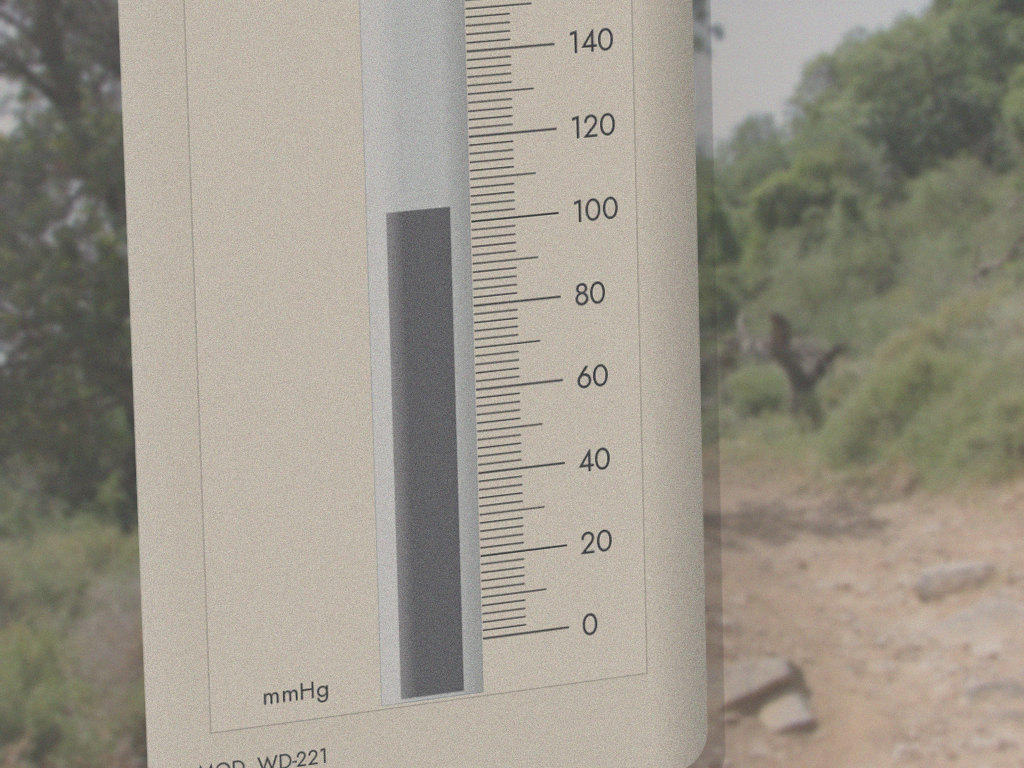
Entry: 104,mmHg
